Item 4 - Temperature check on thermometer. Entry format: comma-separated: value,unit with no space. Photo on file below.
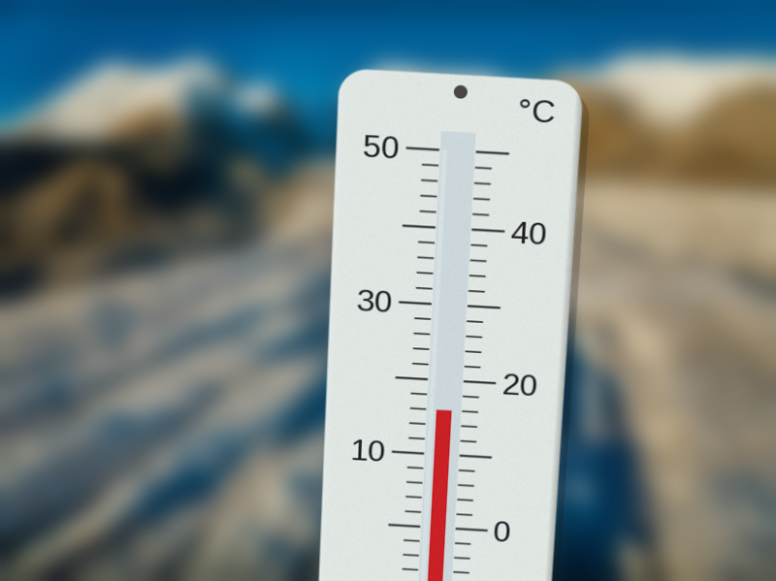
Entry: 16,°C
